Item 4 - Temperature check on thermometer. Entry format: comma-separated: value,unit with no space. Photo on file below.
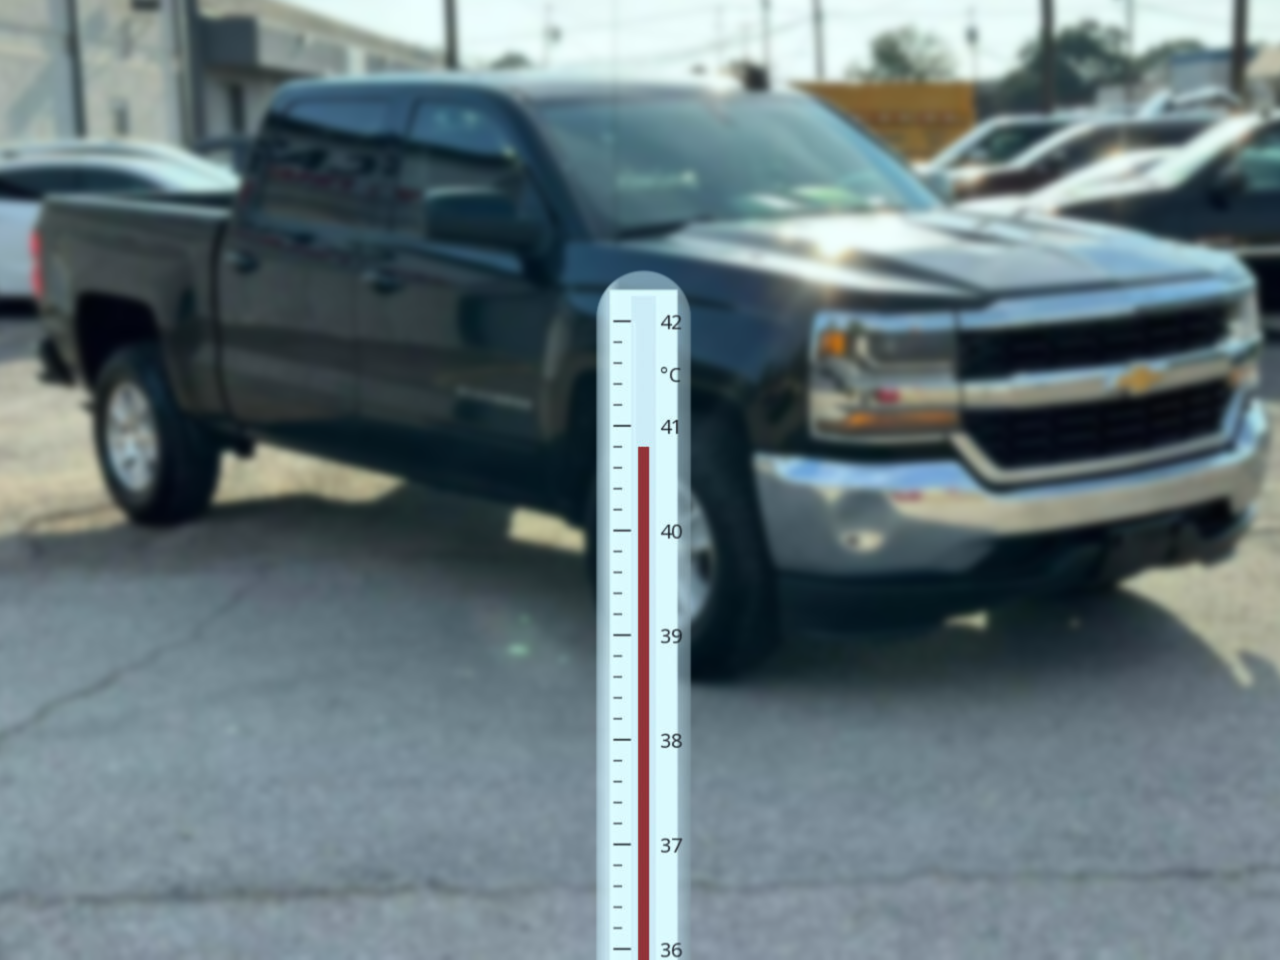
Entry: 40.8,°C
